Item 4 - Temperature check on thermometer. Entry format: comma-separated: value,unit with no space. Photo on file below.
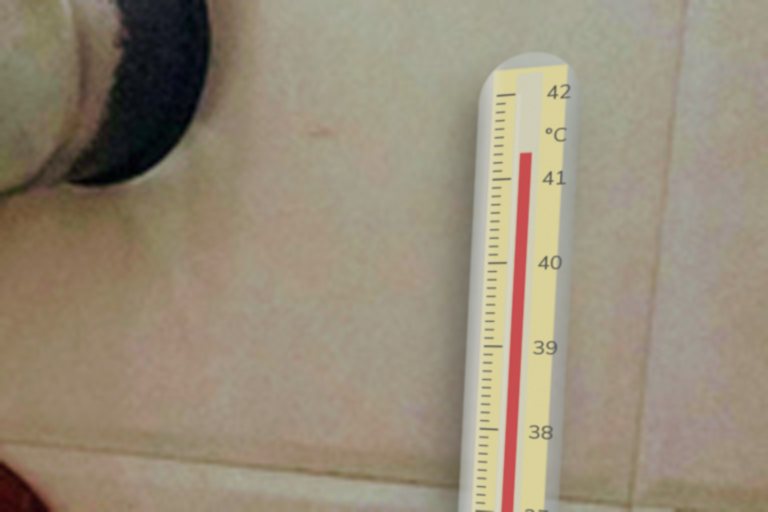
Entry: 41.3,°C
